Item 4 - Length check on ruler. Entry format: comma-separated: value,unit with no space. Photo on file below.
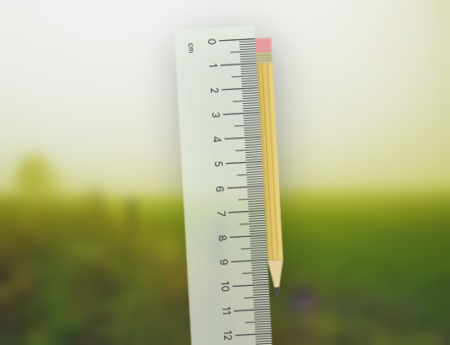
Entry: 10.5,cm
